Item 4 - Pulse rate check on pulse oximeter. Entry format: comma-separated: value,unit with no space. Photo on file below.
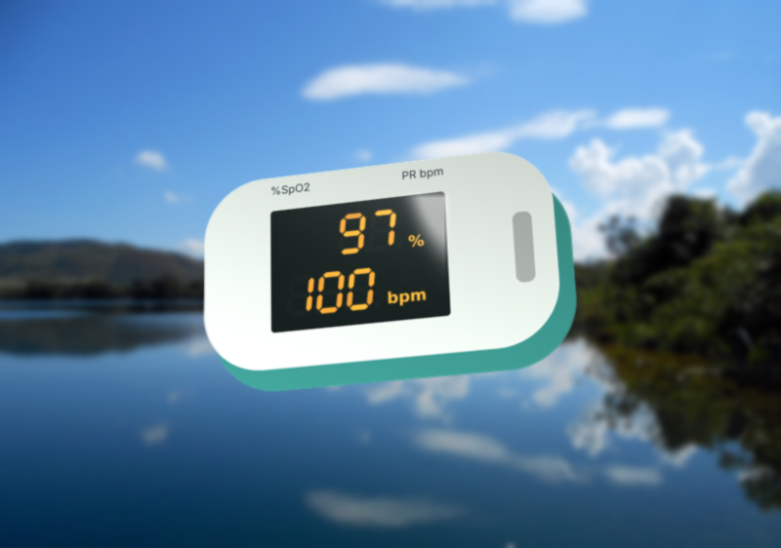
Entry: 100,bpm
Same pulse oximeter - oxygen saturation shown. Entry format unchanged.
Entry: 97,%
